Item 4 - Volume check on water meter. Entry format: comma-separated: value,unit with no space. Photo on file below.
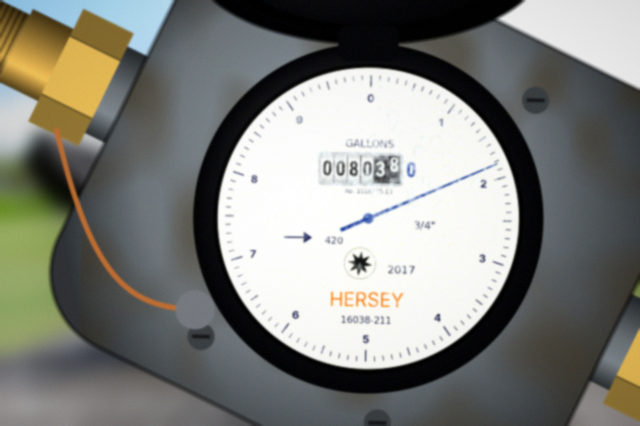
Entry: 80381.8,gal
